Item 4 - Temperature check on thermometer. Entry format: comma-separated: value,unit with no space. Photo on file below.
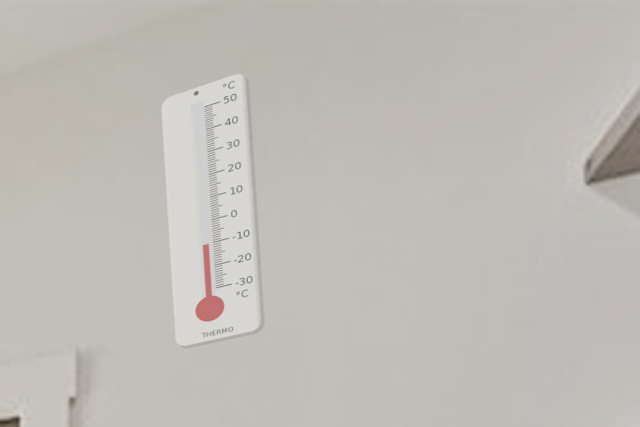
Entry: -10,°C
